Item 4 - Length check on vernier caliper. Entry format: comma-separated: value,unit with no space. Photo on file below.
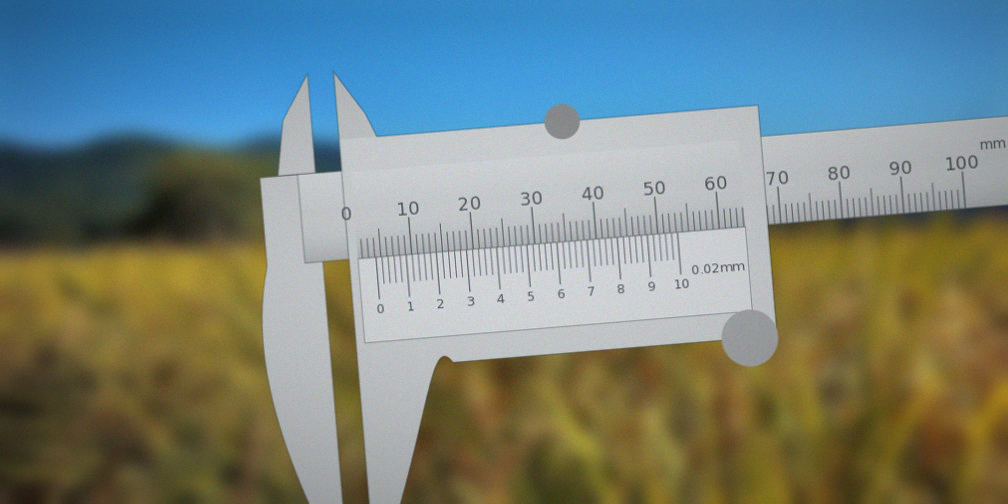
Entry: 4.2,mm
